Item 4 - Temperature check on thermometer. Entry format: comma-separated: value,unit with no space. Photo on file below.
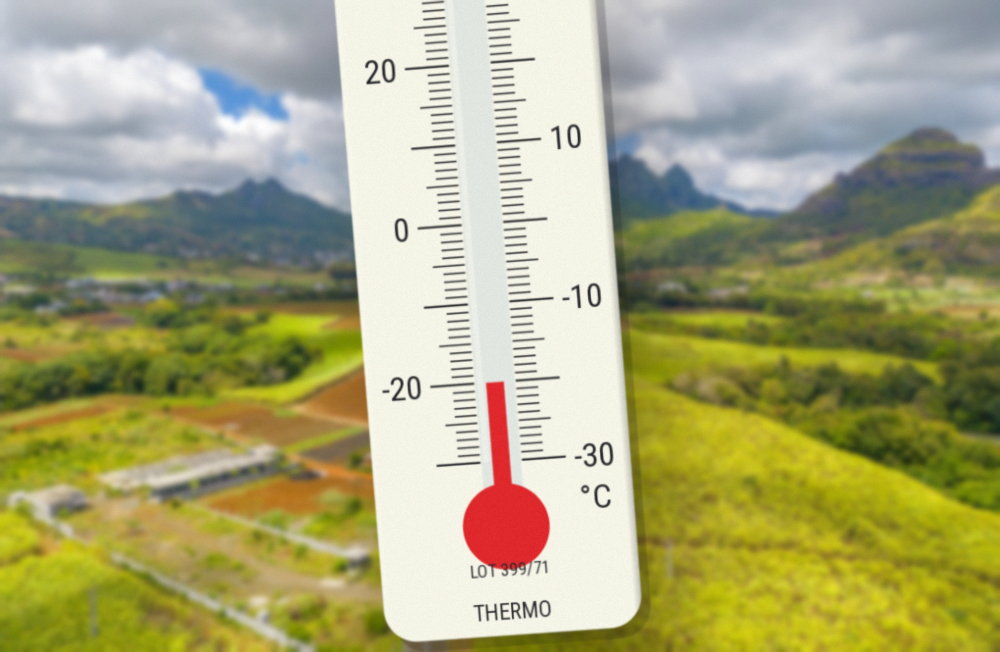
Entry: -20,°C
